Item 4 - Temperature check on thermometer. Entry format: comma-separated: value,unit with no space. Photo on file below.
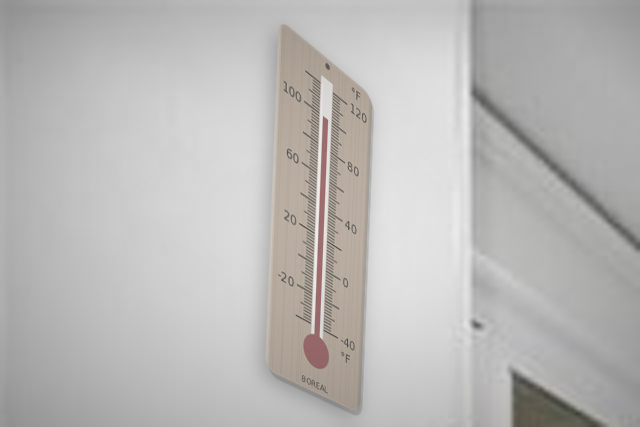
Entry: 100,°F
